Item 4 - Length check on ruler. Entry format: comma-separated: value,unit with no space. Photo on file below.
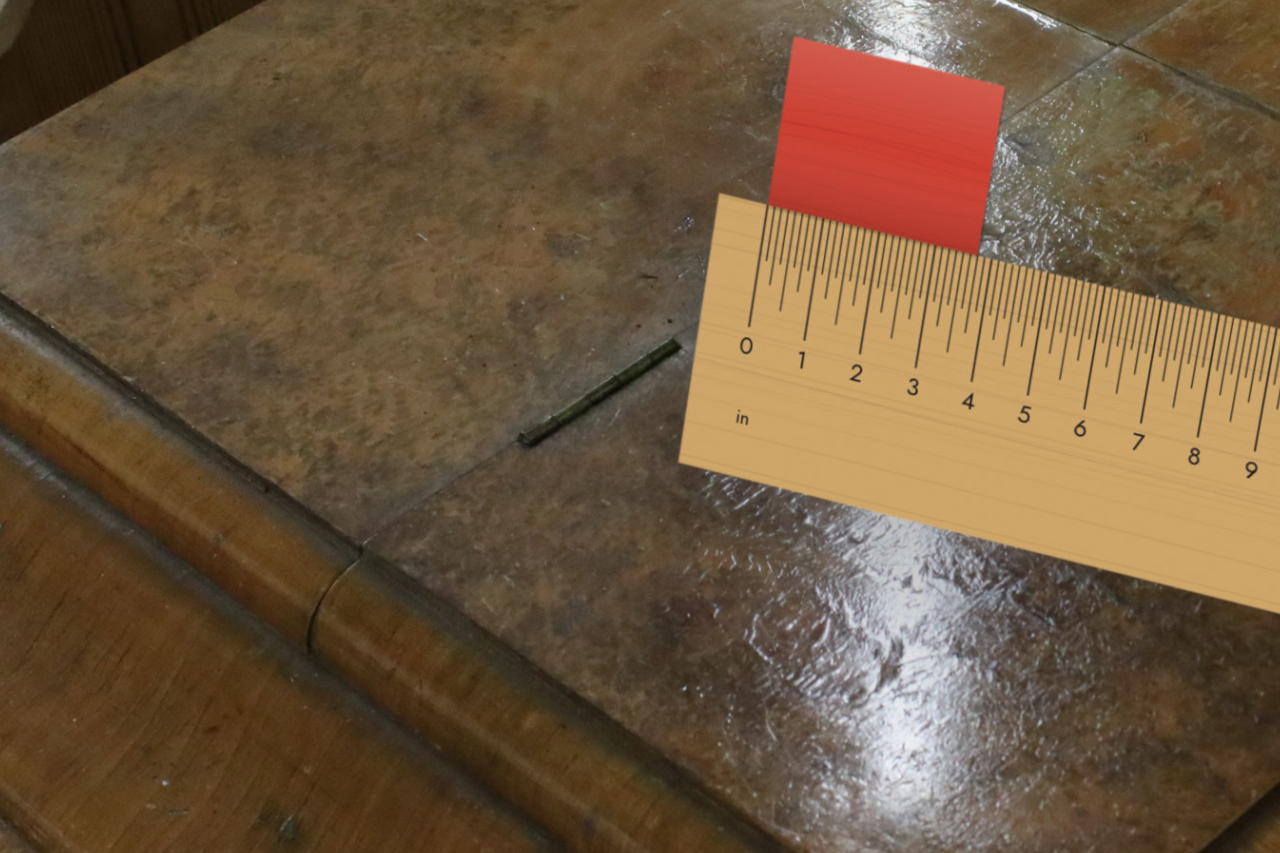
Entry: 3.75,in
